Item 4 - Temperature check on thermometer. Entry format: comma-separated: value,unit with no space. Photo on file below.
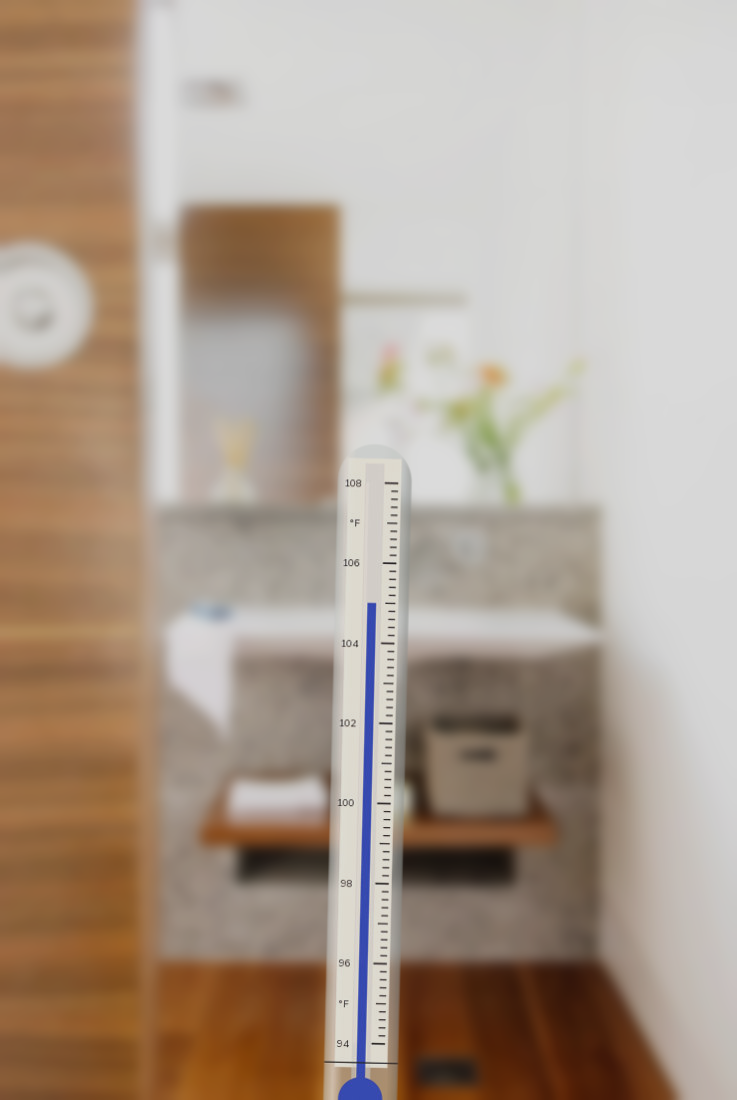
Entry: 105,°F
